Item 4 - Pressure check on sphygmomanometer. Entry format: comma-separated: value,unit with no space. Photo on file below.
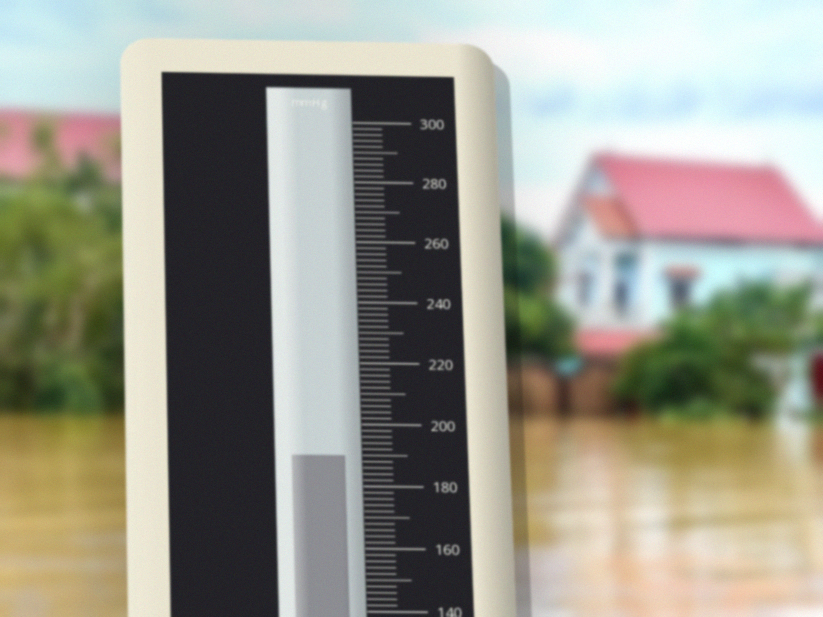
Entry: 190,mmHg
